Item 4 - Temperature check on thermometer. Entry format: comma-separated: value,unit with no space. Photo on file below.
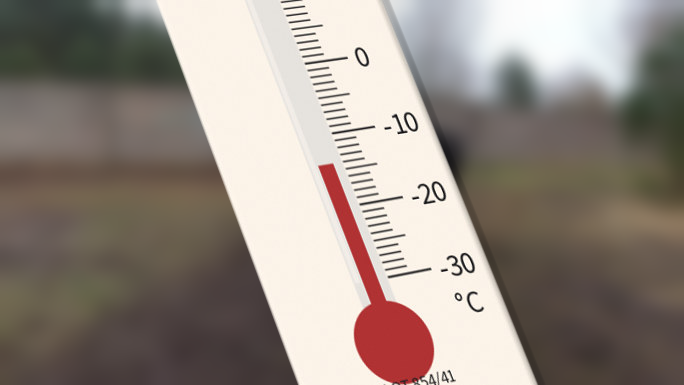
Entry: -14,°C
